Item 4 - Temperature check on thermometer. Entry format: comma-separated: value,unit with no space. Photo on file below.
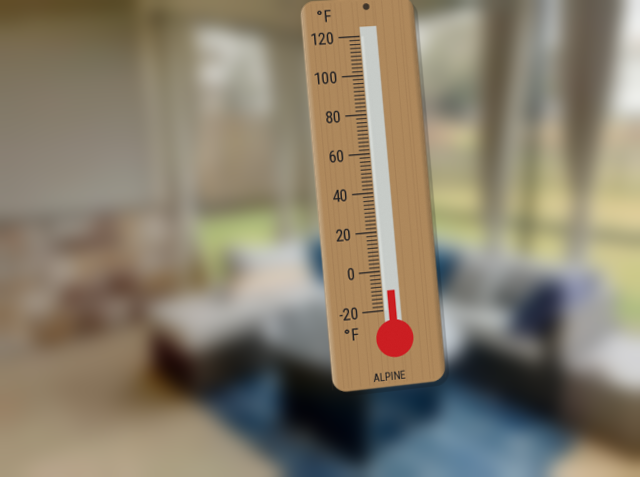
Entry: -10,°F
